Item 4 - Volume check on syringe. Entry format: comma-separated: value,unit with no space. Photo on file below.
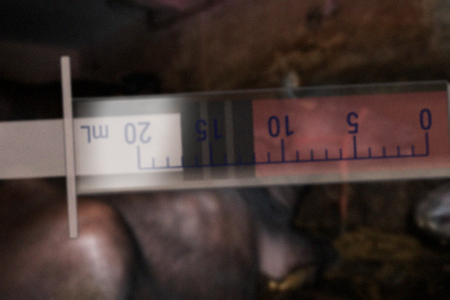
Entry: 12,mL
